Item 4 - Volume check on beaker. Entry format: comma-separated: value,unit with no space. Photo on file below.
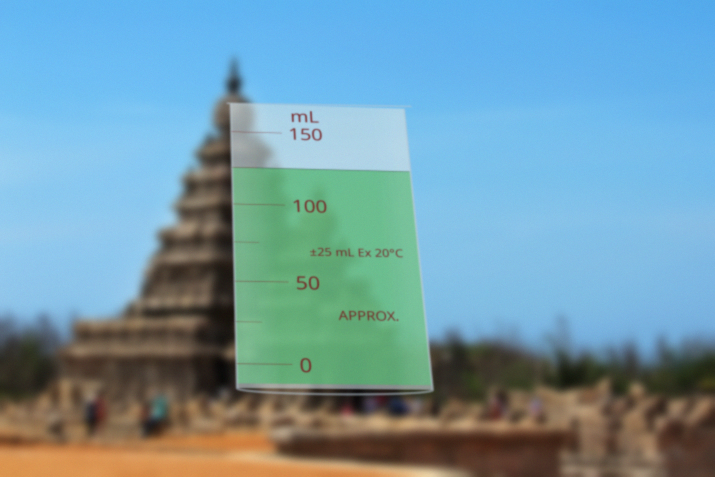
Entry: 125,mL
